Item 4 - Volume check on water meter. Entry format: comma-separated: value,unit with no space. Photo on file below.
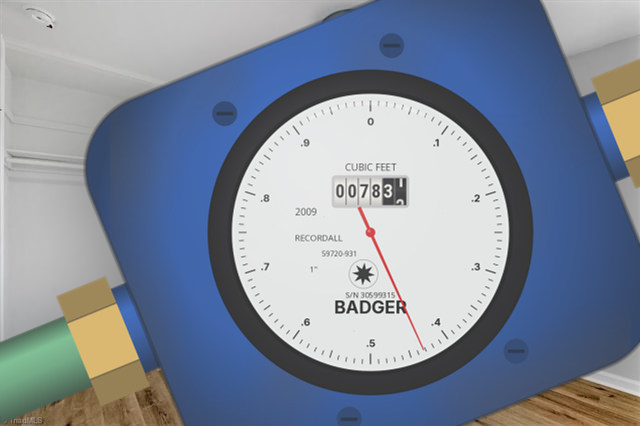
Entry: 7831.43,ft³
